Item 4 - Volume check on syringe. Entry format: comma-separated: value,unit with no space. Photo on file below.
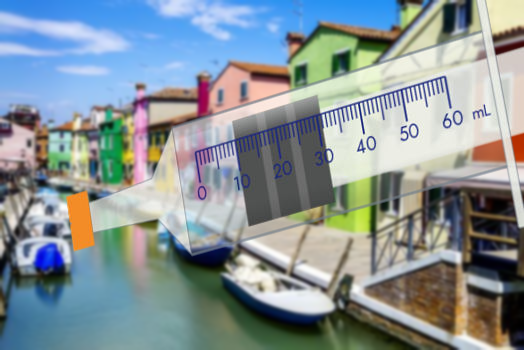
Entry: 10,mL
